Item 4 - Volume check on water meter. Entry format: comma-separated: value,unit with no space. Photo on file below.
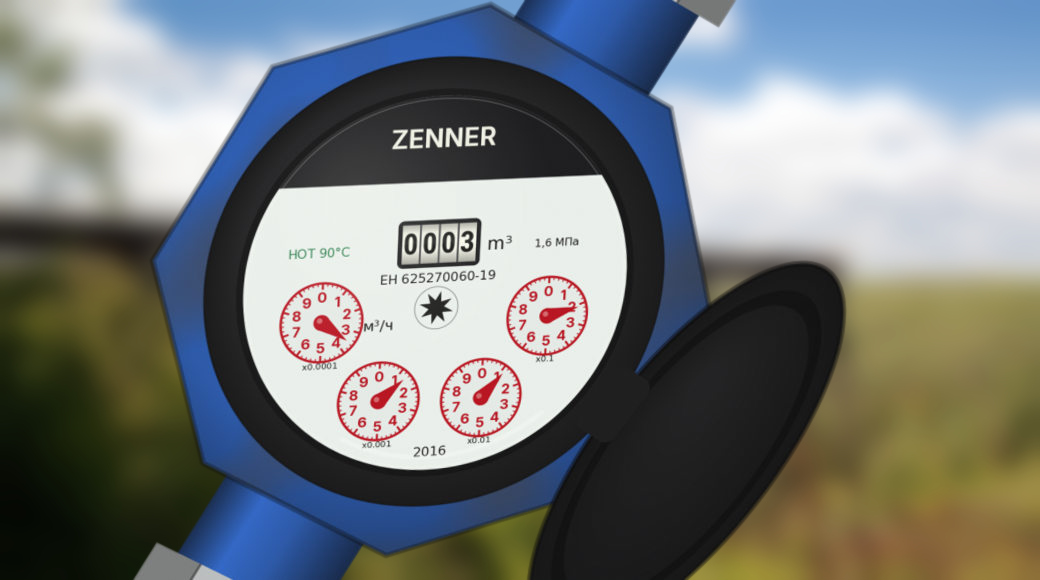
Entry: 3.2113,m³
